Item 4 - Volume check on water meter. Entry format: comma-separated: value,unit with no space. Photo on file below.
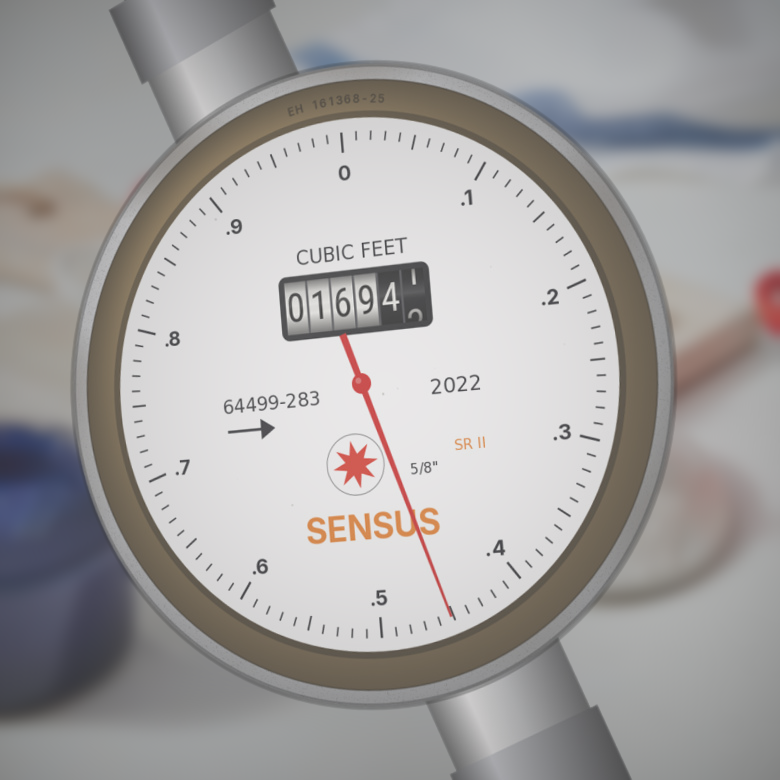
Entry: 16941.45,ft³
